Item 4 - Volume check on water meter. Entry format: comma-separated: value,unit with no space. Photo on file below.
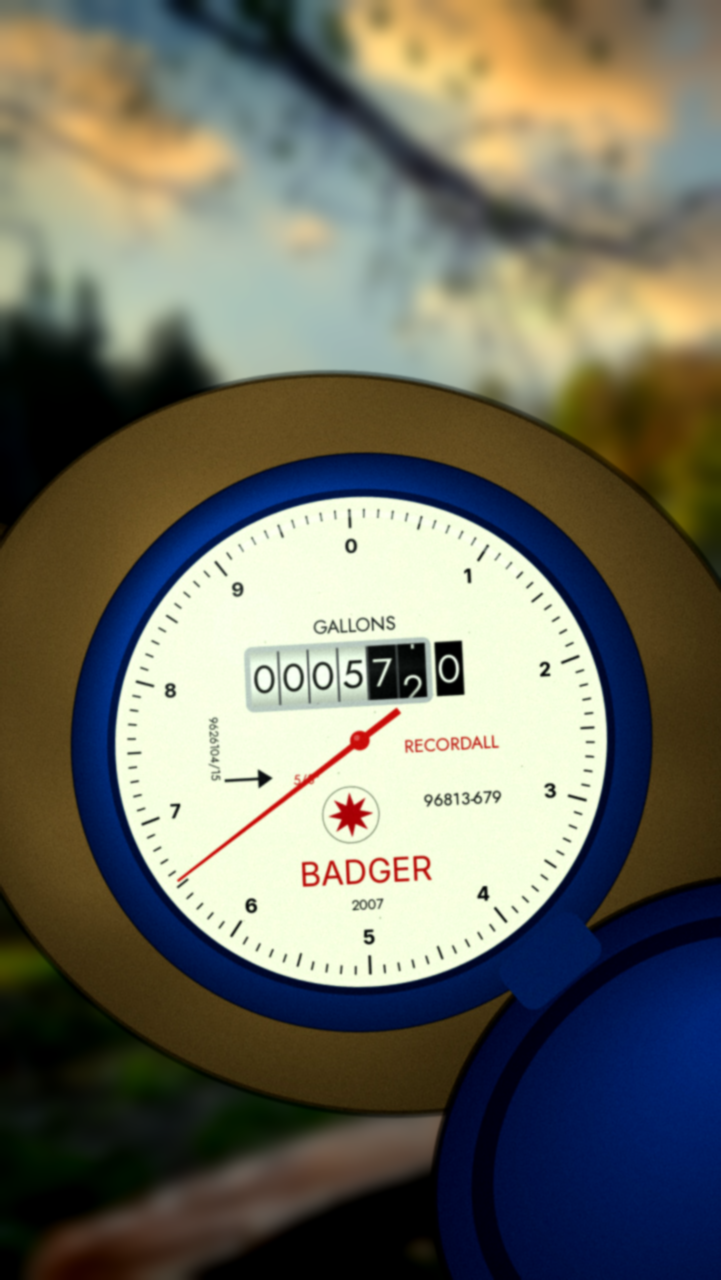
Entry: 5716.5,gal
